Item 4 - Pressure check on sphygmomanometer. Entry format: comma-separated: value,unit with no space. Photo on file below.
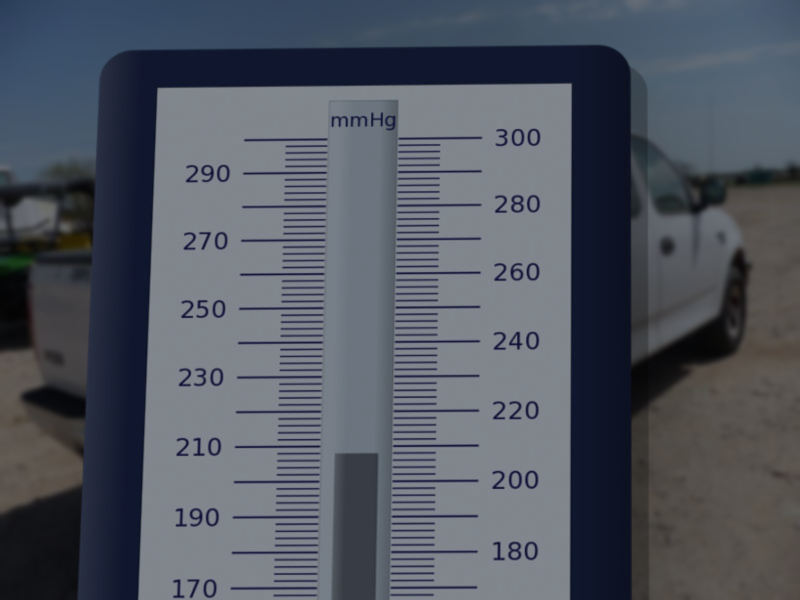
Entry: 208,mmHg
